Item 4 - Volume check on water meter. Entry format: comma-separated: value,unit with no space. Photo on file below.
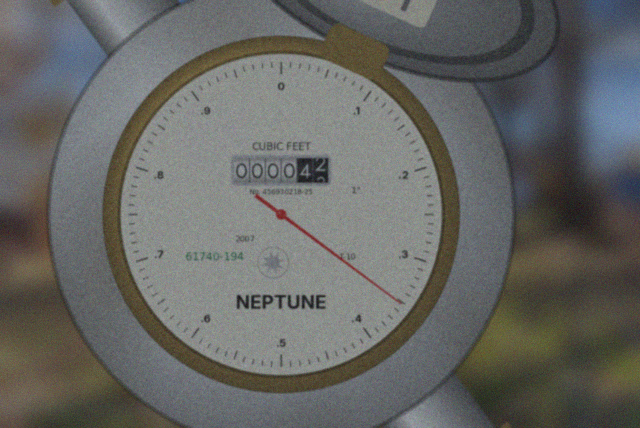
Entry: 42.35,ft³
